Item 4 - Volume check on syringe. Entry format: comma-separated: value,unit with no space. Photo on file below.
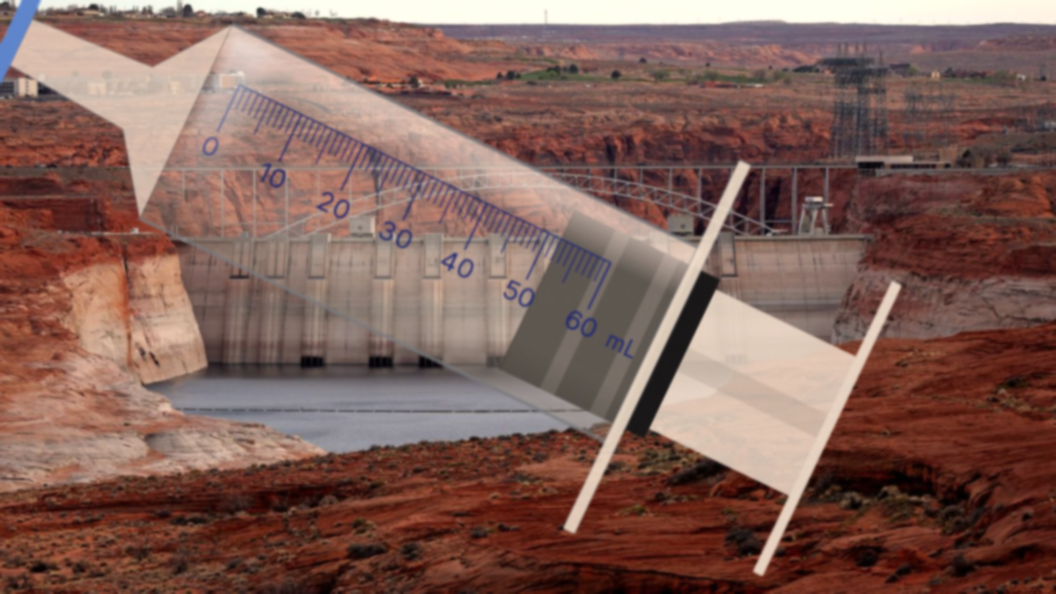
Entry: 52,mL
